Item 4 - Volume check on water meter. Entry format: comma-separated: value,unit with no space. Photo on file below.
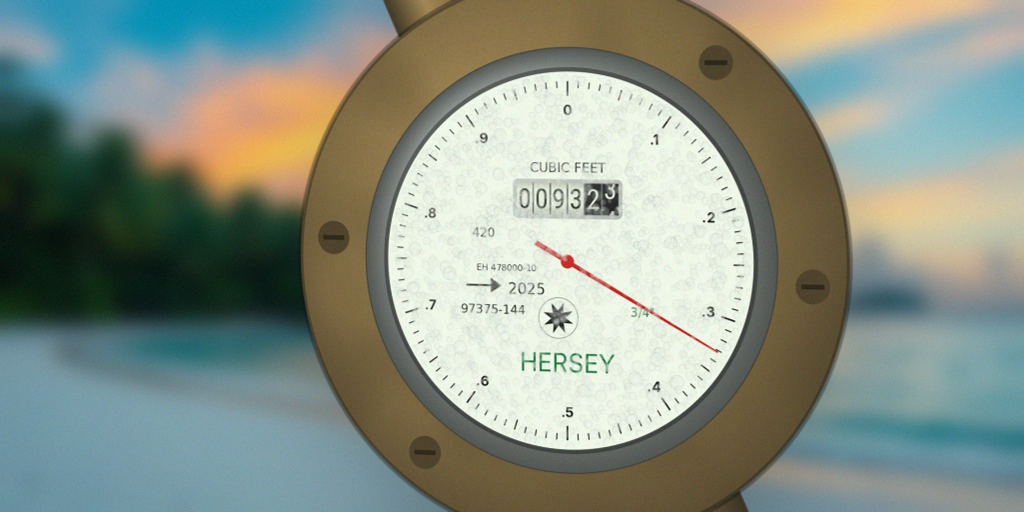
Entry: 9323.33,ft³
